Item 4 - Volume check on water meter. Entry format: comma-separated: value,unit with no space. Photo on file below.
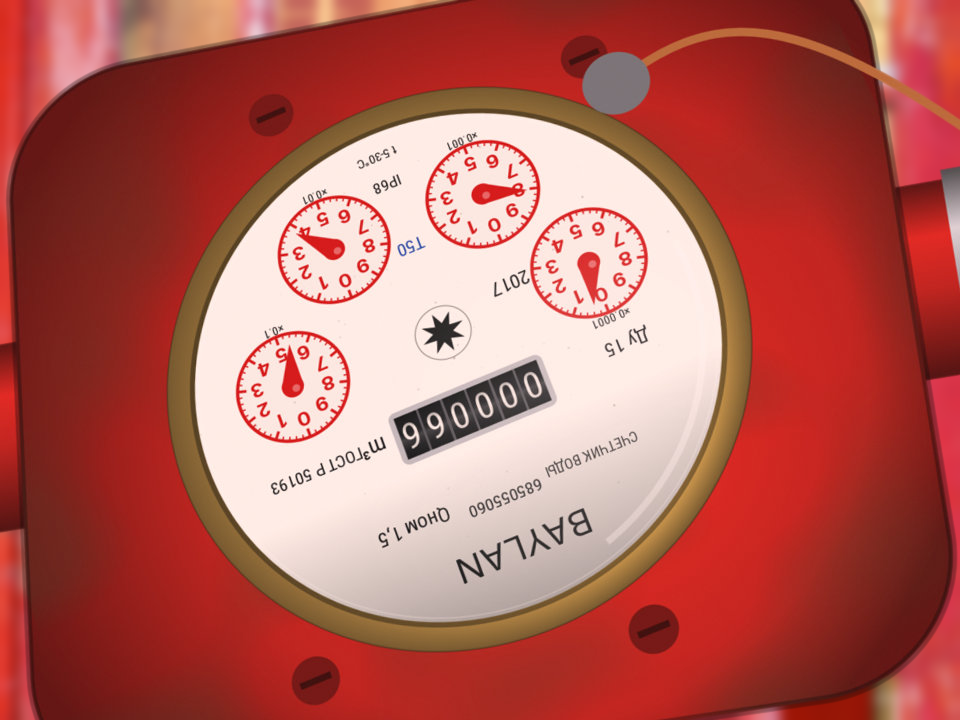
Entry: 66.5380,m³
